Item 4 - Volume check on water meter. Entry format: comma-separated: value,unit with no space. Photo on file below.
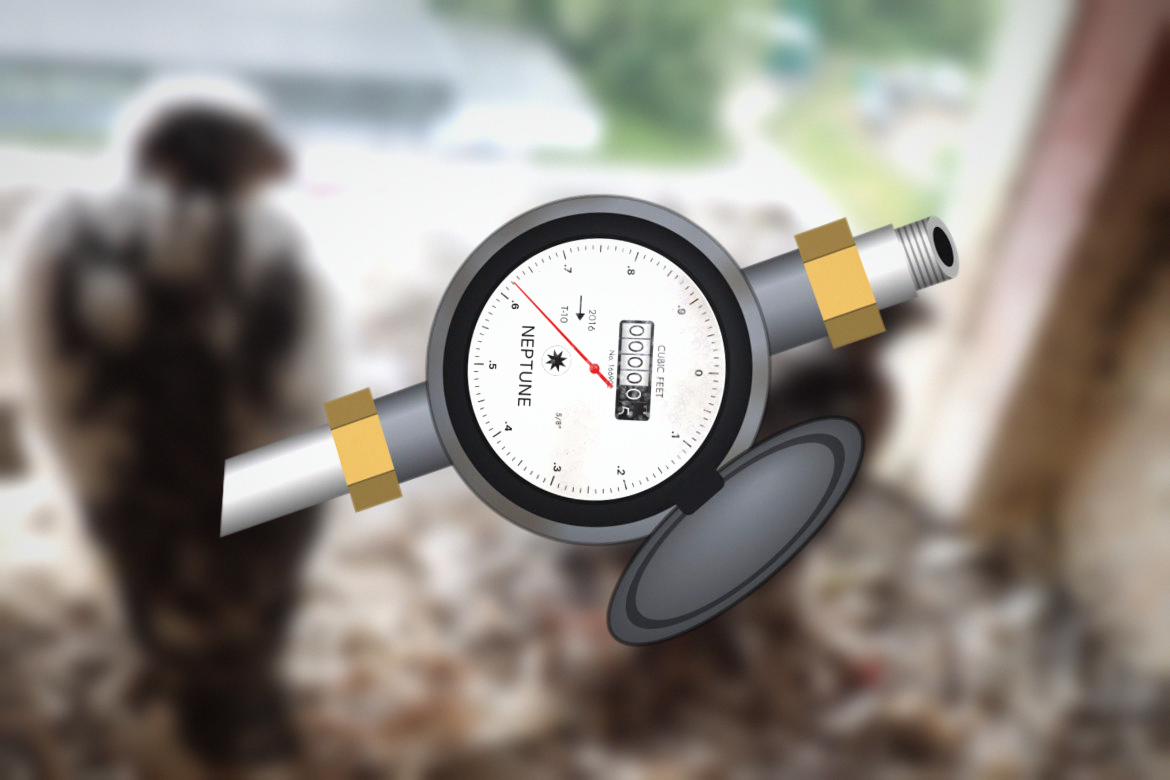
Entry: 4.62,ft³
